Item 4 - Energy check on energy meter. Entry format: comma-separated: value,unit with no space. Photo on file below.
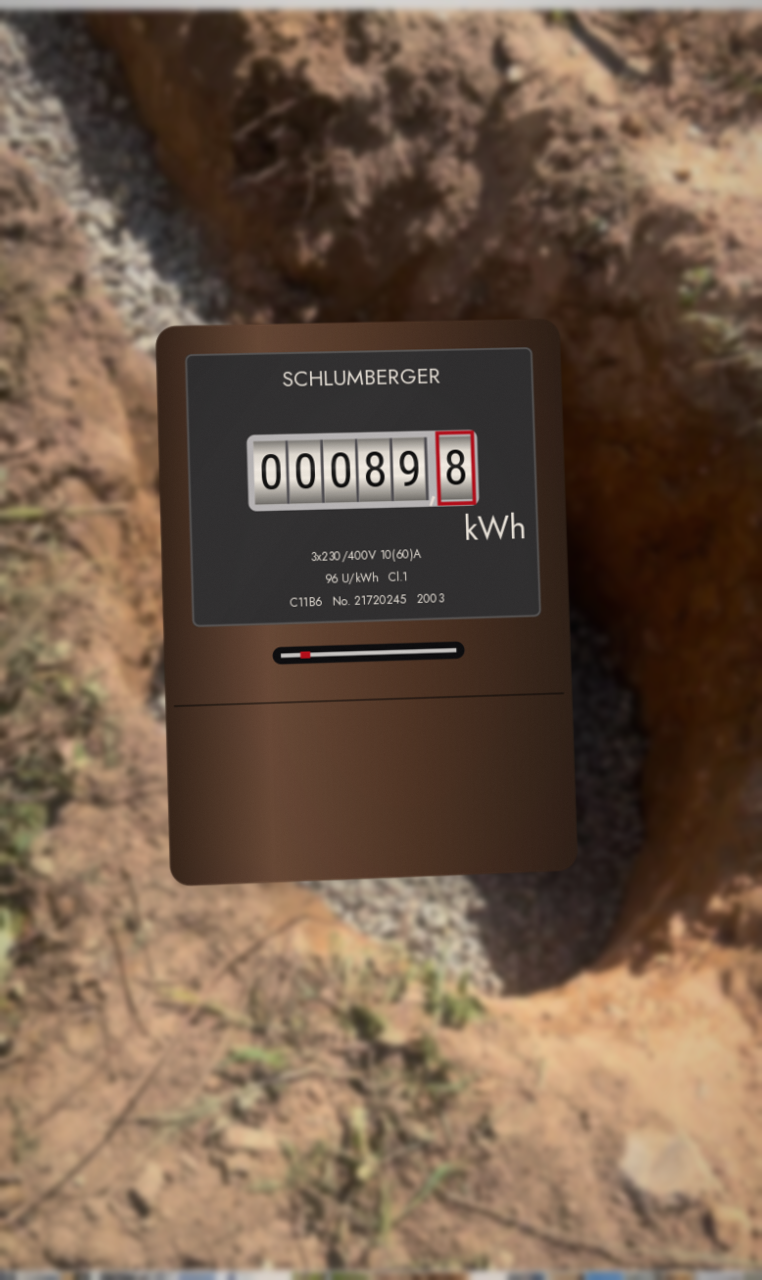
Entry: 89.8,kWh
